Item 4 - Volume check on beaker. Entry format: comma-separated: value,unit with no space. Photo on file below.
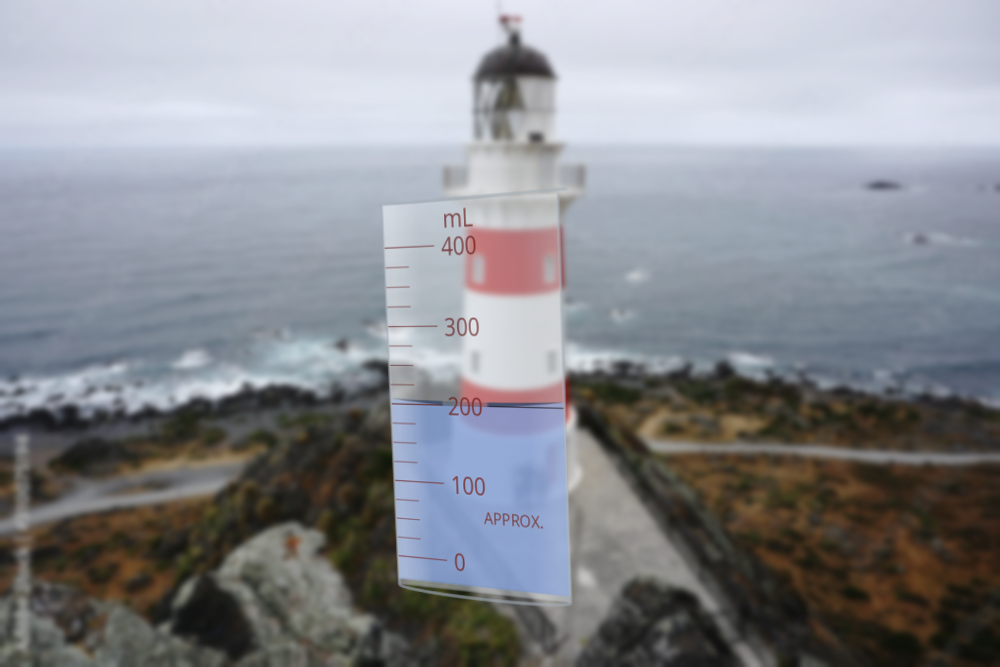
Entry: 200,mL
